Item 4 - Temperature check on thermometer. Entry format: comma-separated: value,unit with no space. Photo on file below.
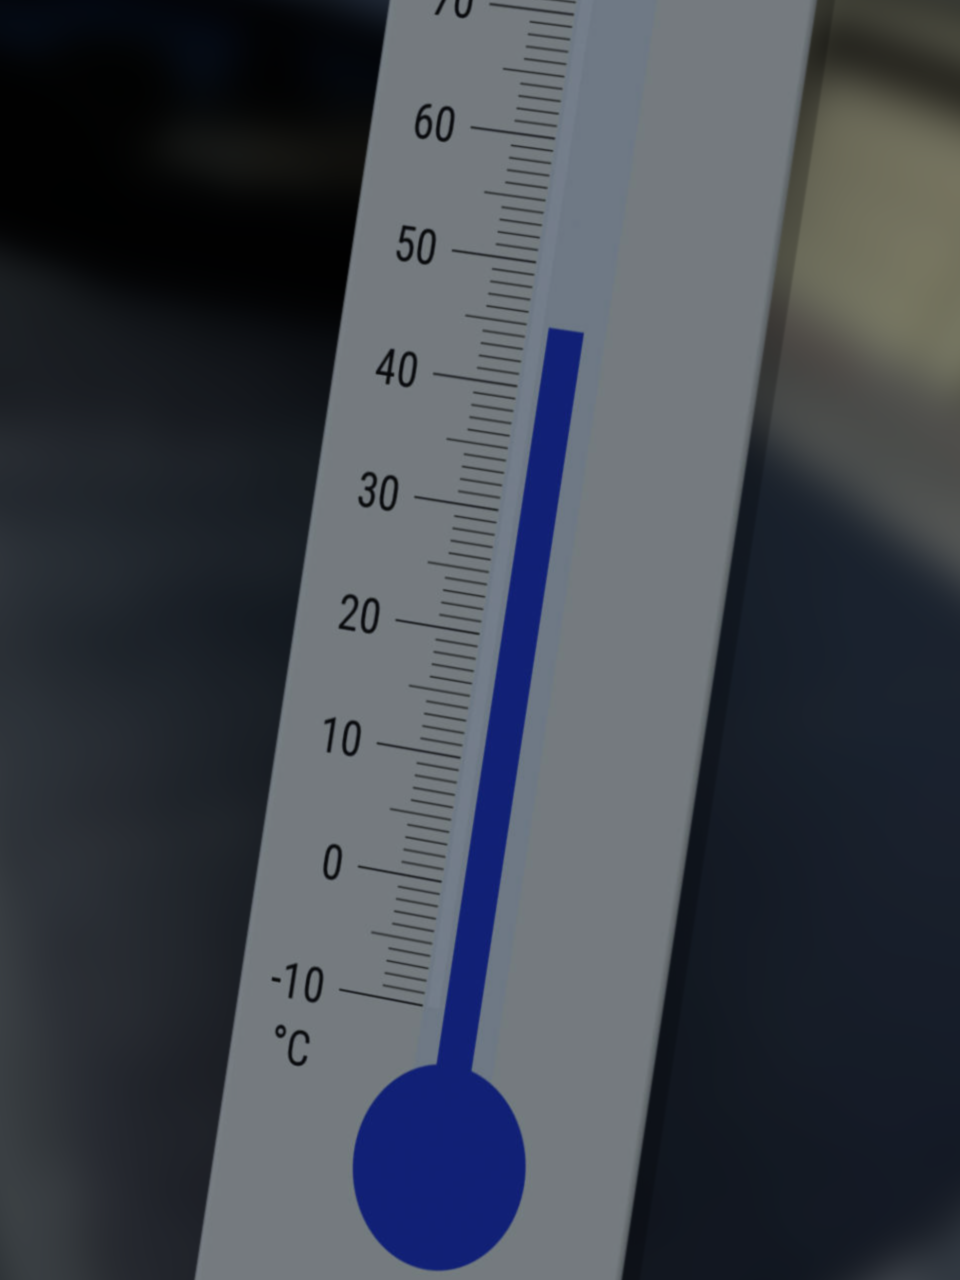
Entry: 45,°C
